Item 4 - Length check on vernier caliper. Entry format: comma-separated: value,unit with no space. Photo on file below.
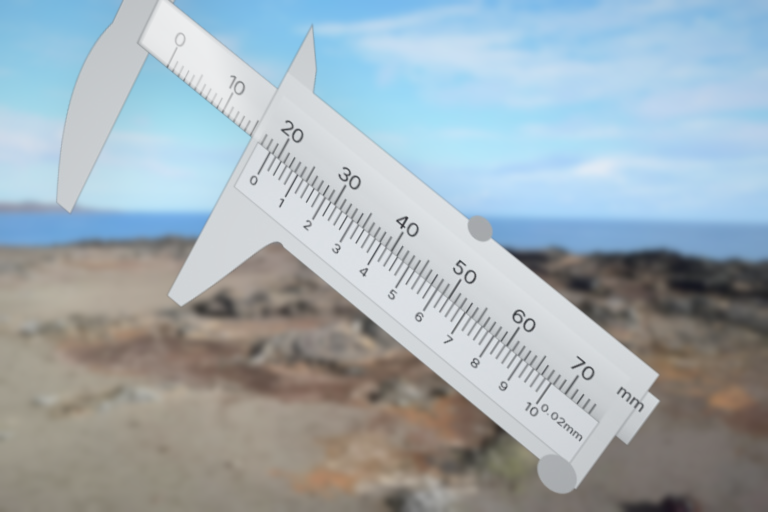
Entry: 18.6,mm
